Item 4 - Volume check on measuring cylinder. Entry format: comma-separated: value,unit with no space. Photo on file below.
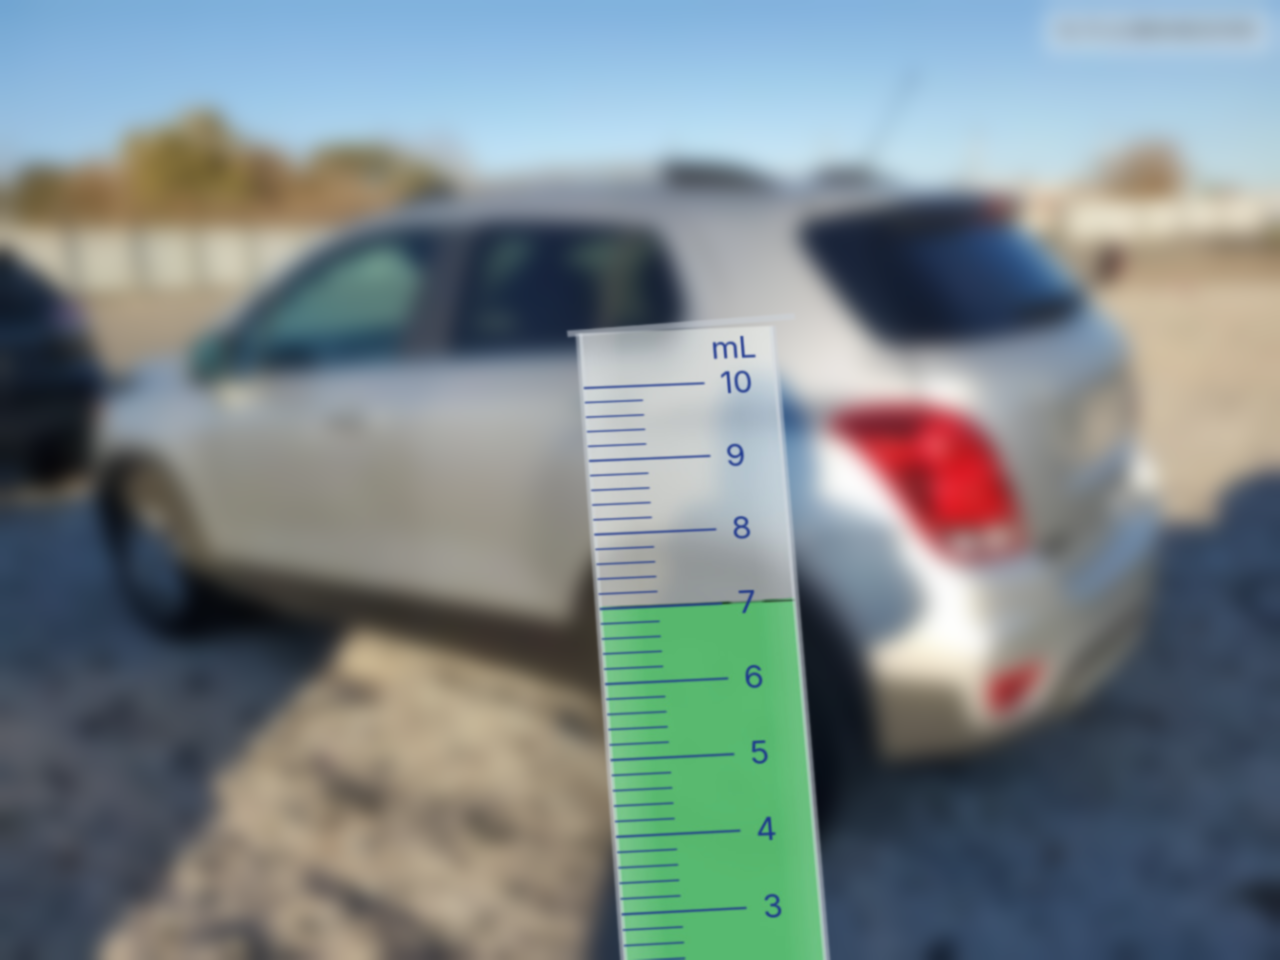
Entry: 7,mL
